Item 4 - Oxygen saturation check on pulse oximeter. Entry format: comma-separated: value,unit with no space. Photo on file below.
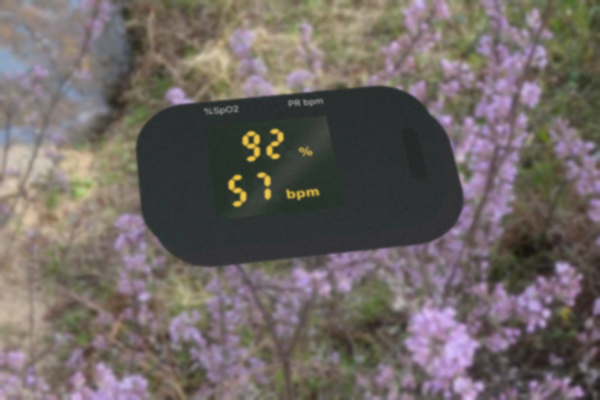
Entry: 92,%
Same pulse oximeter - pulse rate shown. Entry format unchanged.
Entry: 57,bpm
